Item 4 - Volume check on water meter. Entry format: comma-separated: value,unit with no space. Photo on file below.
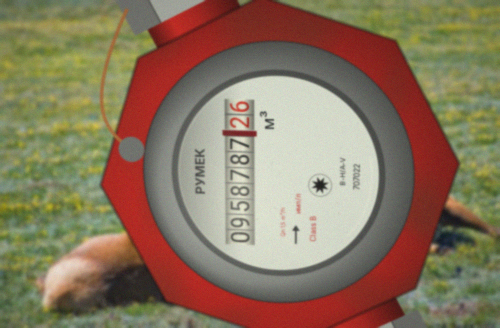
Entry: 958787.26,m³
